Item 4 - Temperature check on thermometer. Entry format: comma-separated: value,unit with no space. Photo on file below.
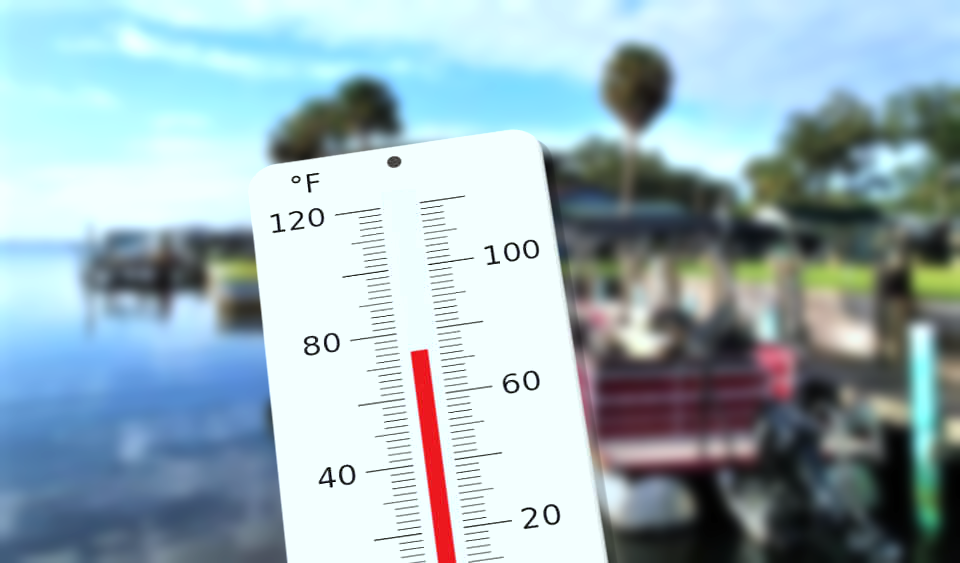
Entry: 74,°F
